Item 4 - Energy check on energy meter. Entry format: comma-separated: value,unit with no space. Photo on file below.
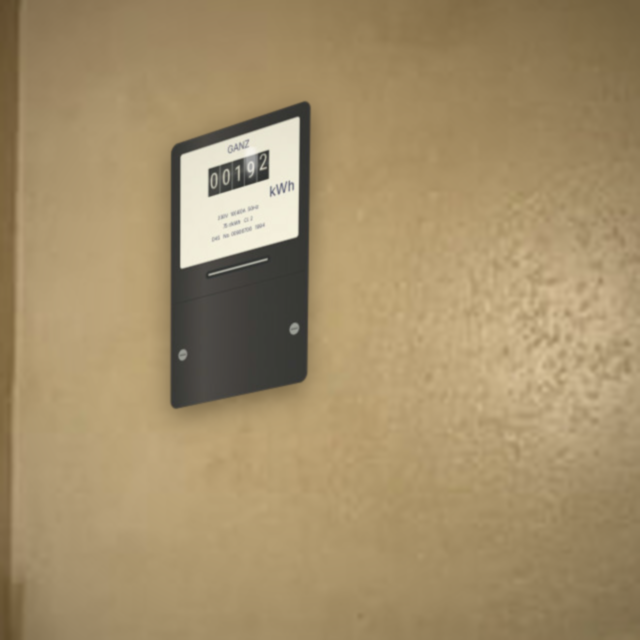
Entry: 192,kWh
